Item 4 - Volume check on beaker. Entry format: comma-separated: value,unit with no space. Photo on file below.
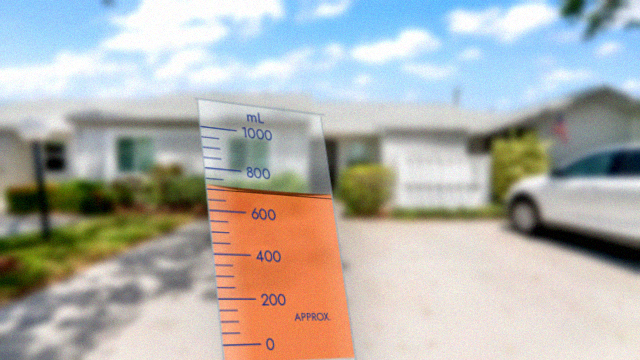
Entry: 700,mL
